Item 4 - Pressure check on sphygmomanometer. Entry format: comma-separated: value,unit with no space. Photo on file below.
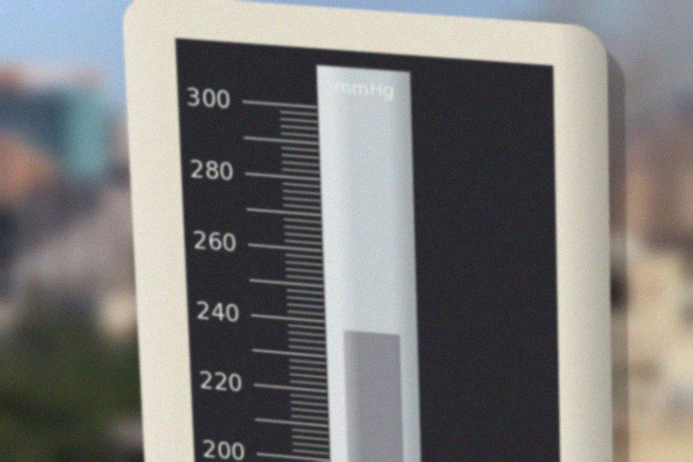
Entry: 238,mmHg
